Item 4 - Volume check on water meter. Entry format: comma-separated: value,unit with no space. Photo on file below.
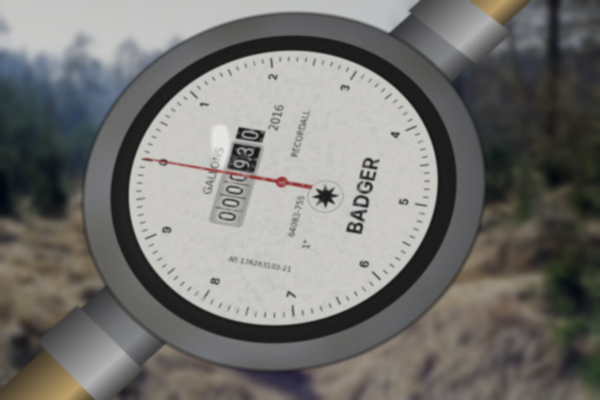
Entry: 930.0,gal
